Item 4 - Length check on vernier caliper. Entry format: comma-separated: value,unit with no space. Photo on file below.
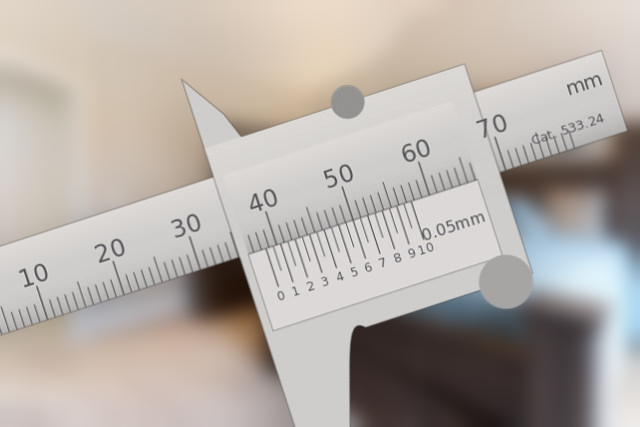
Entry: 38.6,mm
